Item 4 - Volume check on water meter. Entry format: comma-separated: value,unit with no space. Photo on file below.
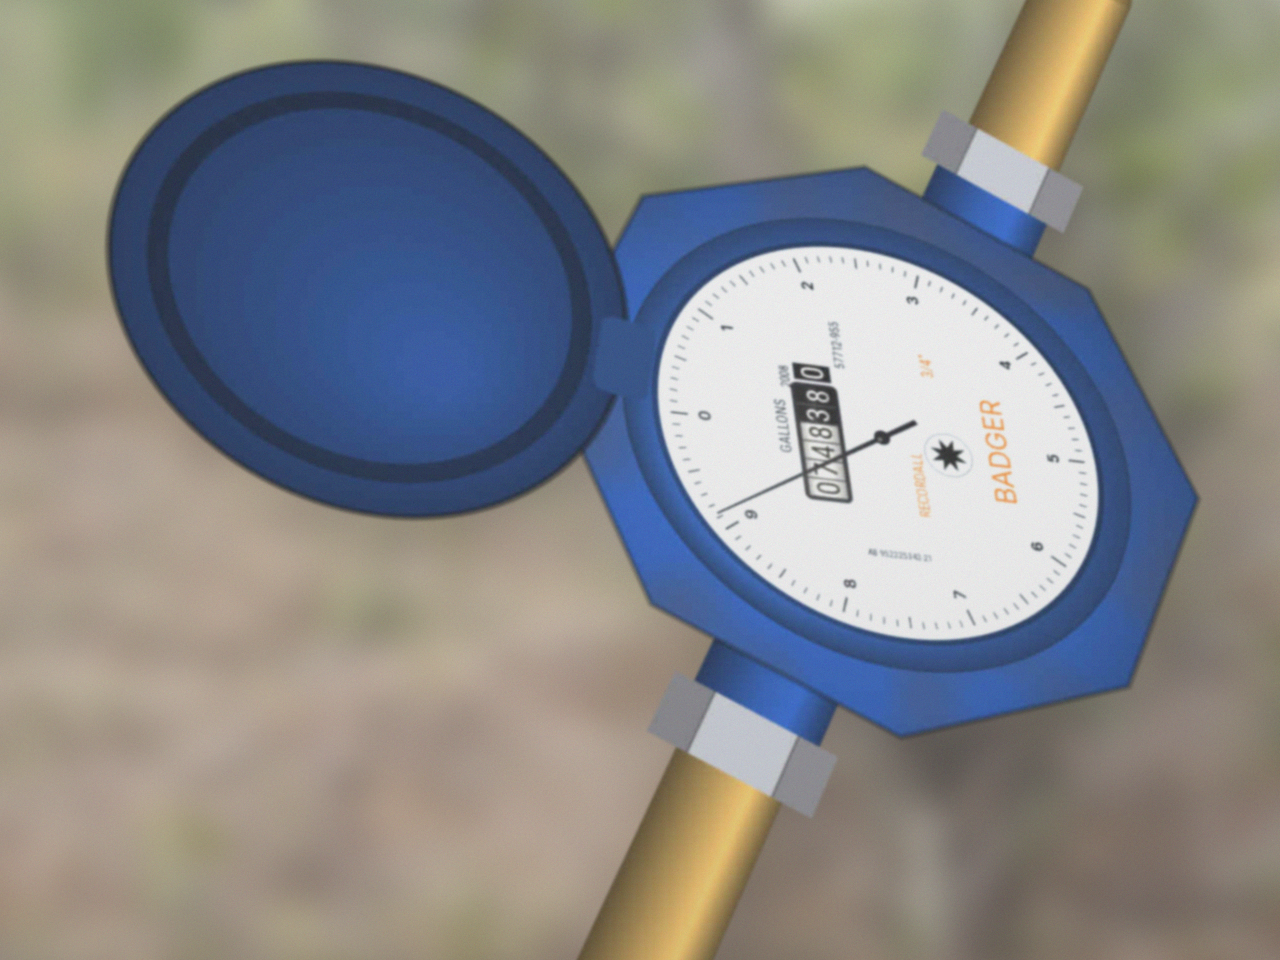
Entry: 748379.1,gal
